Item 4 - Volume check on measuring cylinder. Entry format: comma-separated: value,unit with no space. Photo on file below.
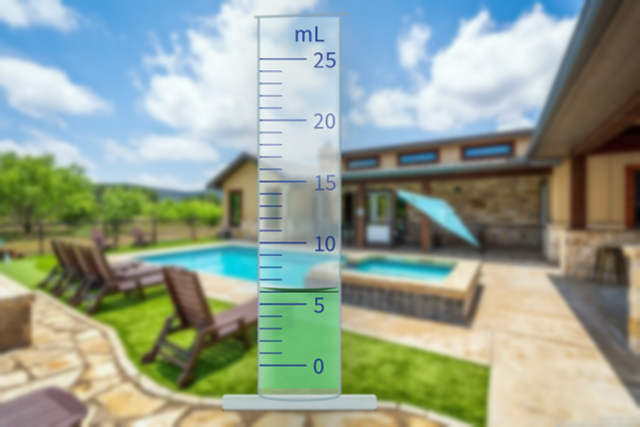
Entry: 6,mL
